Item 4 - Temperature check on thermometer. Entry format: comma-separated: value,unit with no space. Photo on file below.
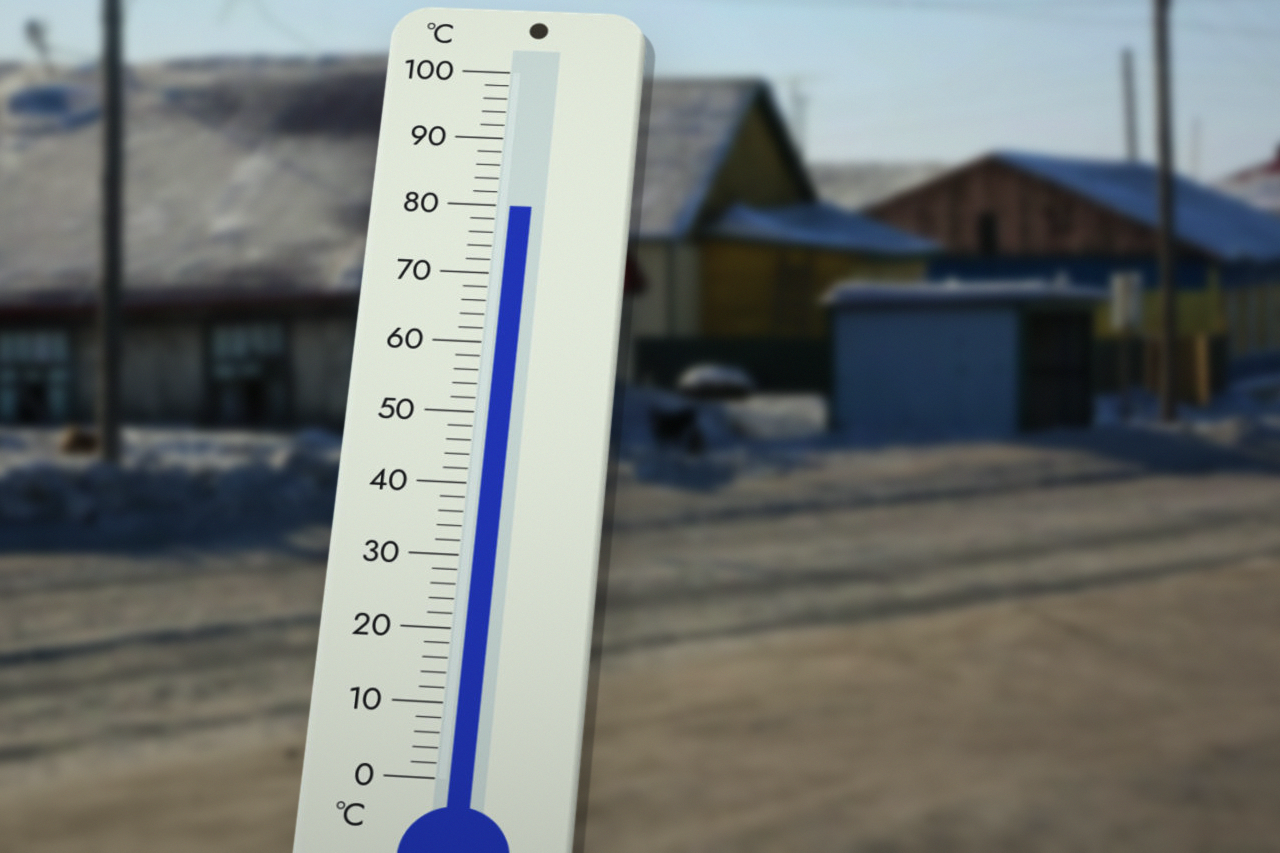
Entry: 80,°C
